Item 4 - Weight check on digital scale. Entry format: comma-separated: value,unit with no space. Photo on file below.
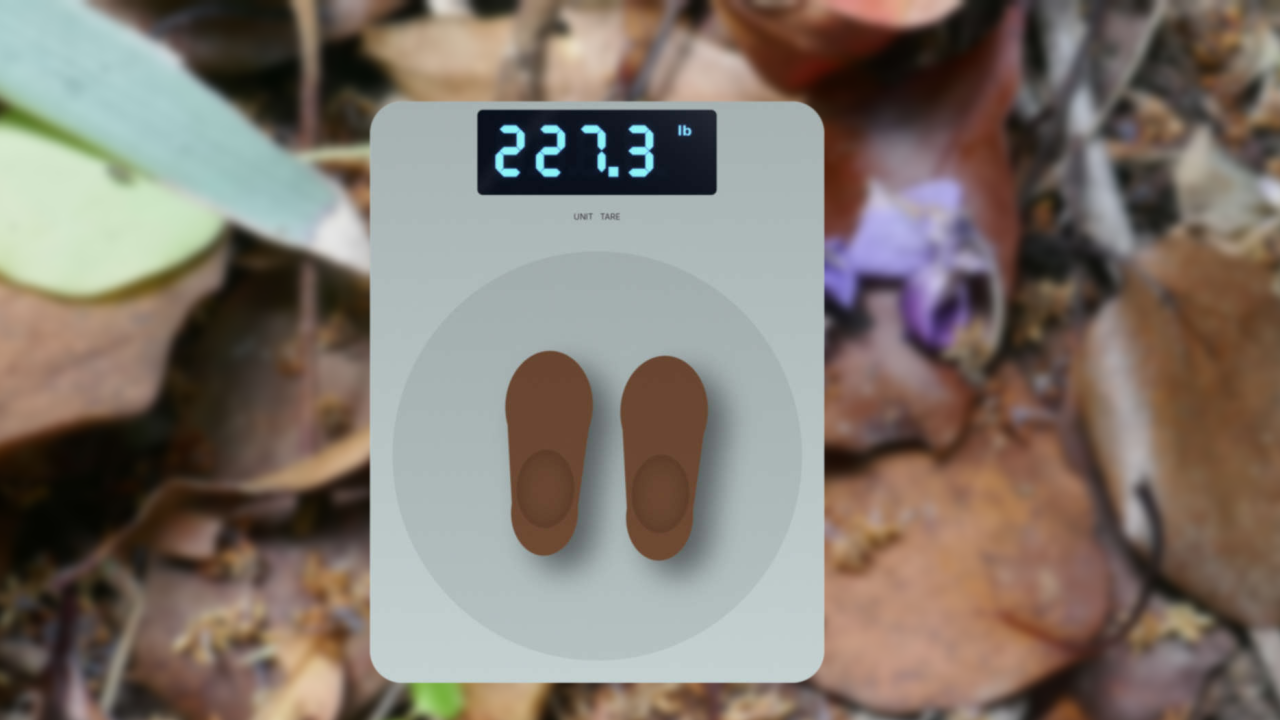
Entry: 227.3,lb
